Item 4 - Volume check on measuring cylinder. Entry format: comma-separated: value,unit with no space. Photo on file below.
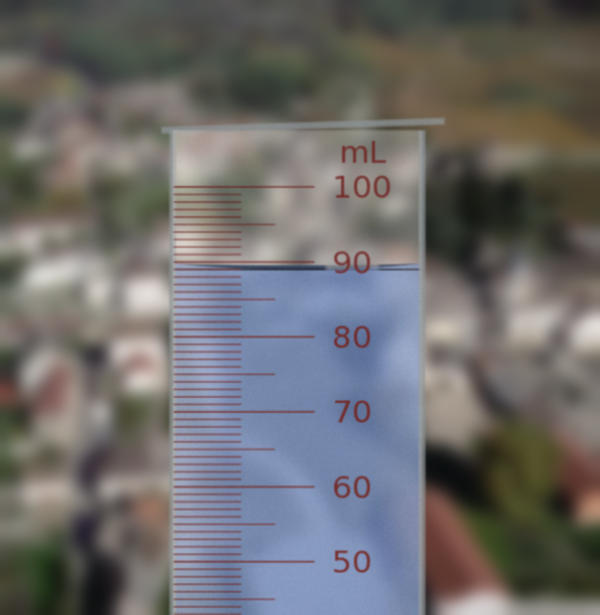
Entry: 89,mL
